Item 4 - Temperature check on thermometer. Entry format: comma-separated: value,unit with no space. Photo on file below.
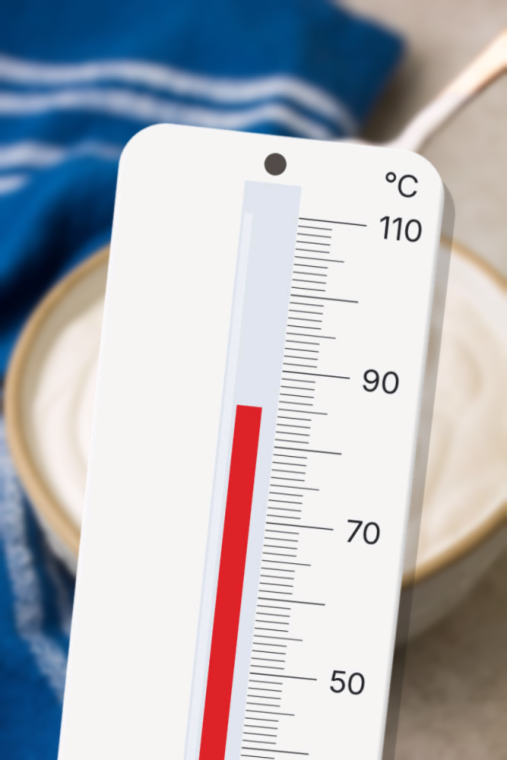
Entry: 85,°C
